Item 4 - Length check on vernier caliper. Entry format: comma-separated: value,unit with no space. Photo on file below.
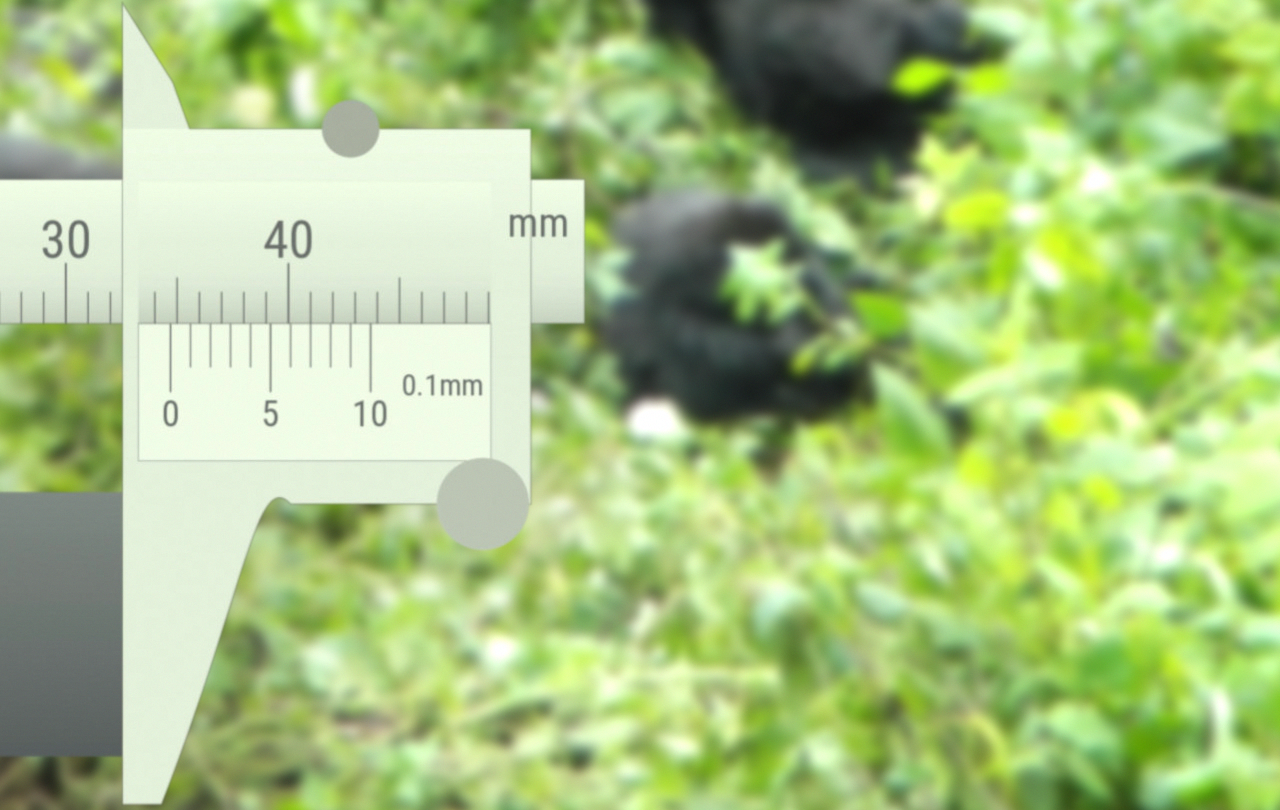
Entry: 34.7,mm
